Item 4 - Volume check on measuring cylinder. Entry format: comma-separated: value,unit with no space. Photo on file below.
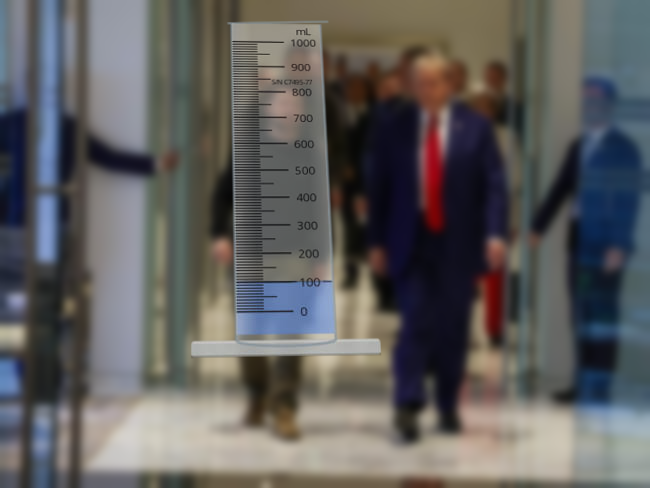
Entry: 100,mL
